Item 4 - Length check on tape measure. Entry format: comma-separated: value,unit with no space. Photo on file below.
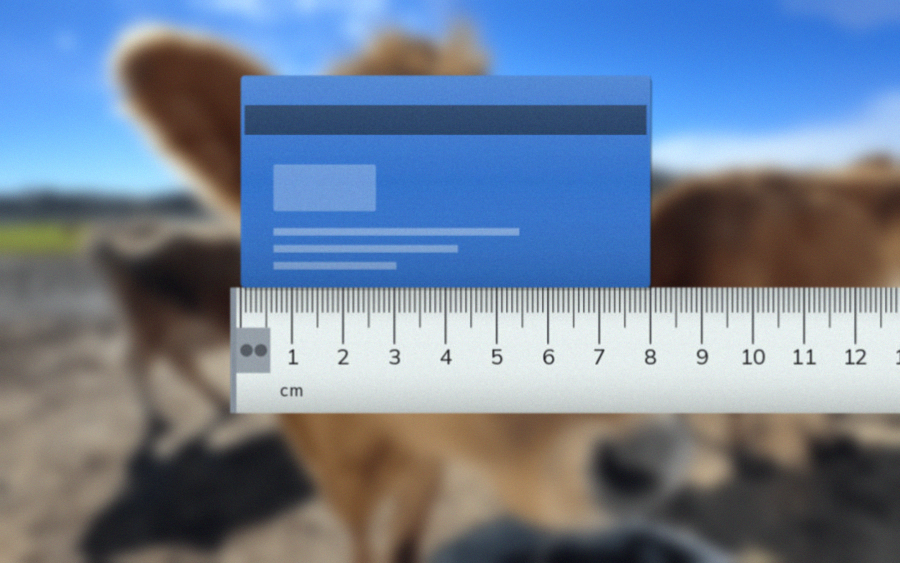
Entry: 8,cm
